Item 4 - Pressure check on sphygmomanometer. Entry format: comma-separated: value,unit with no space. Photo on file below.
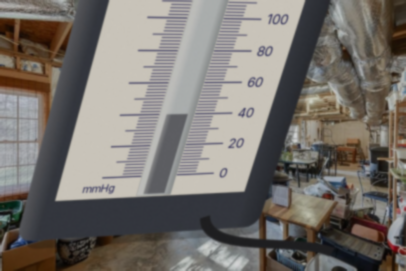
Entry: 40,mmHg
